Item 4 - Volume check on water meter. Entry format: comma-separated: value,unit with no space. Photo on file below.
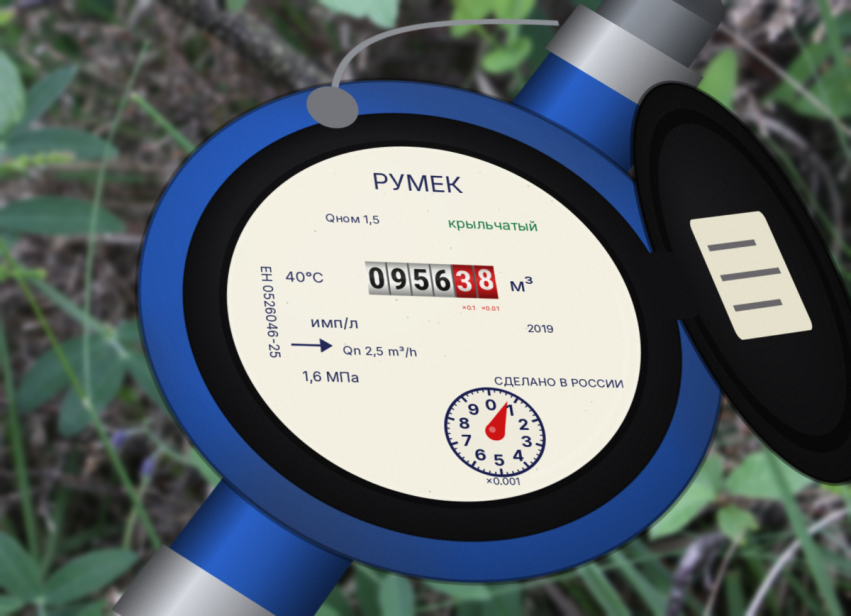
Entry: 956.380,m³
